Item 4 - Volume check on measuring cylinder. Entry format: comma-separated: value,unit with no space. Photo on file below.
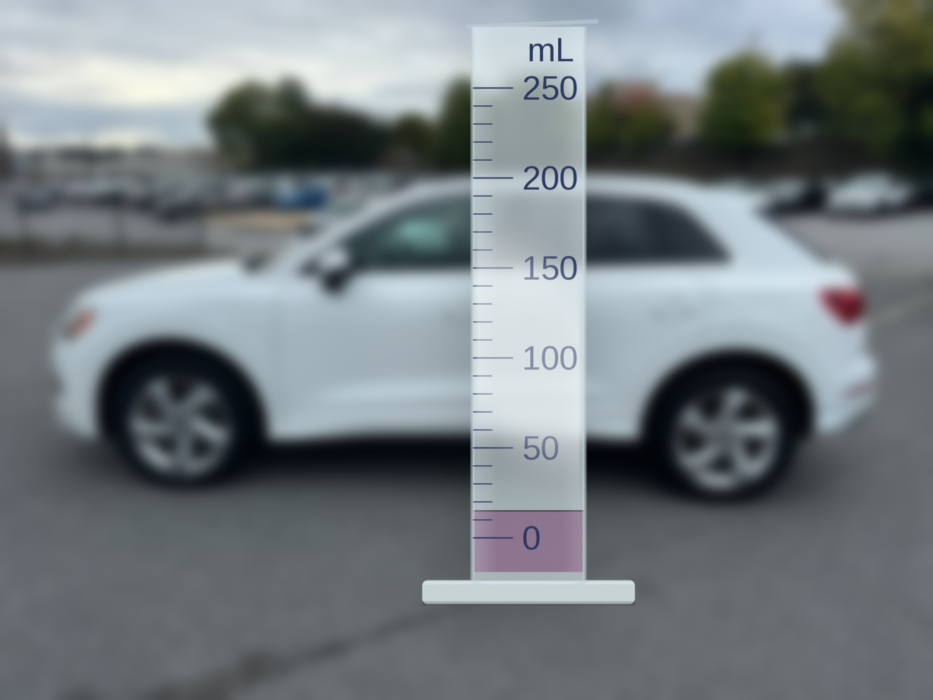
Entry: 15,mL
